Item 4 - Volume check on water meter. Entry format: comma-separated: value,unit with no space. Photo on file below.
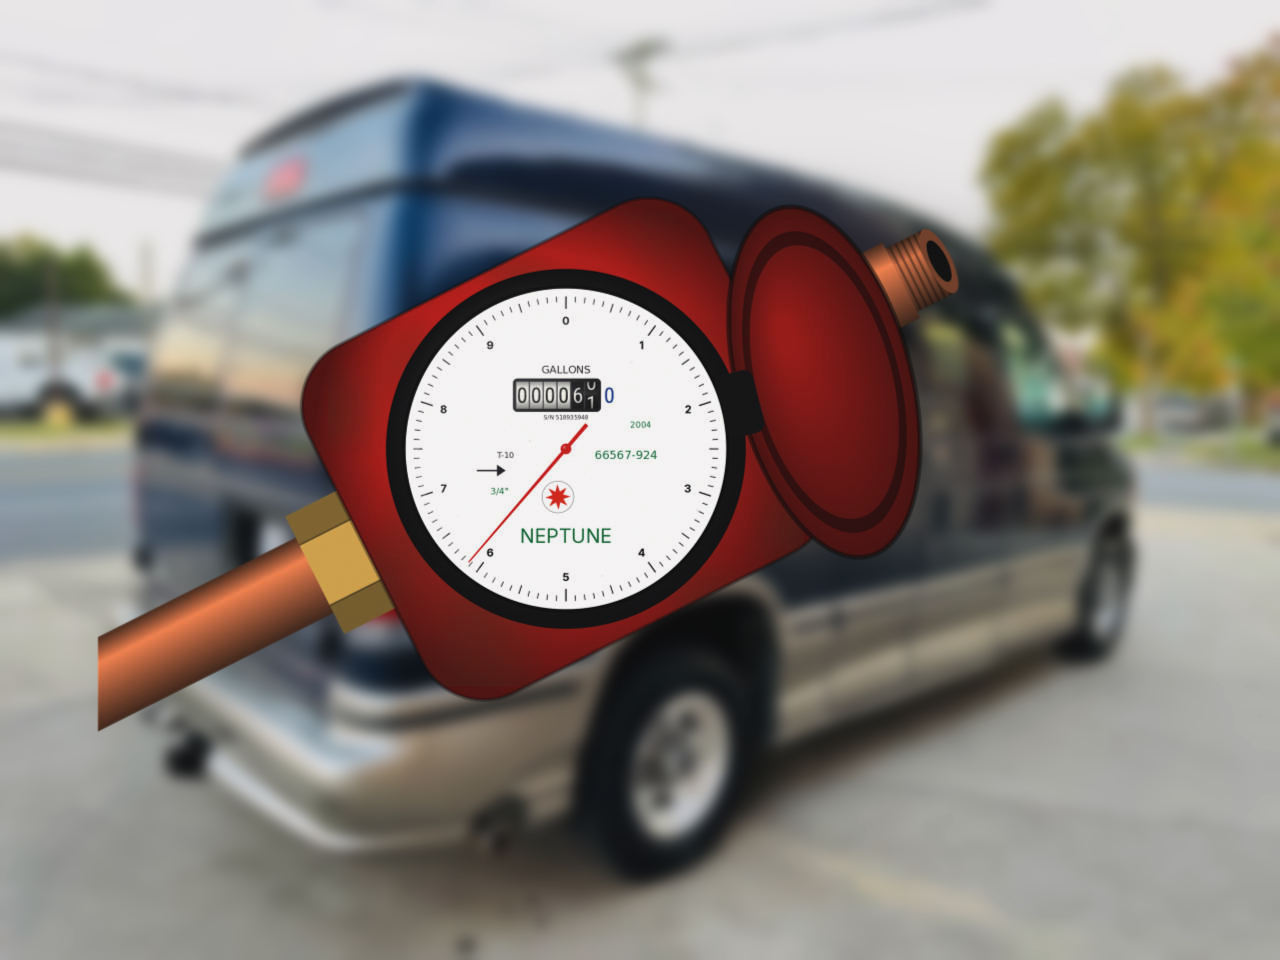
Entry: 606.1,gal
